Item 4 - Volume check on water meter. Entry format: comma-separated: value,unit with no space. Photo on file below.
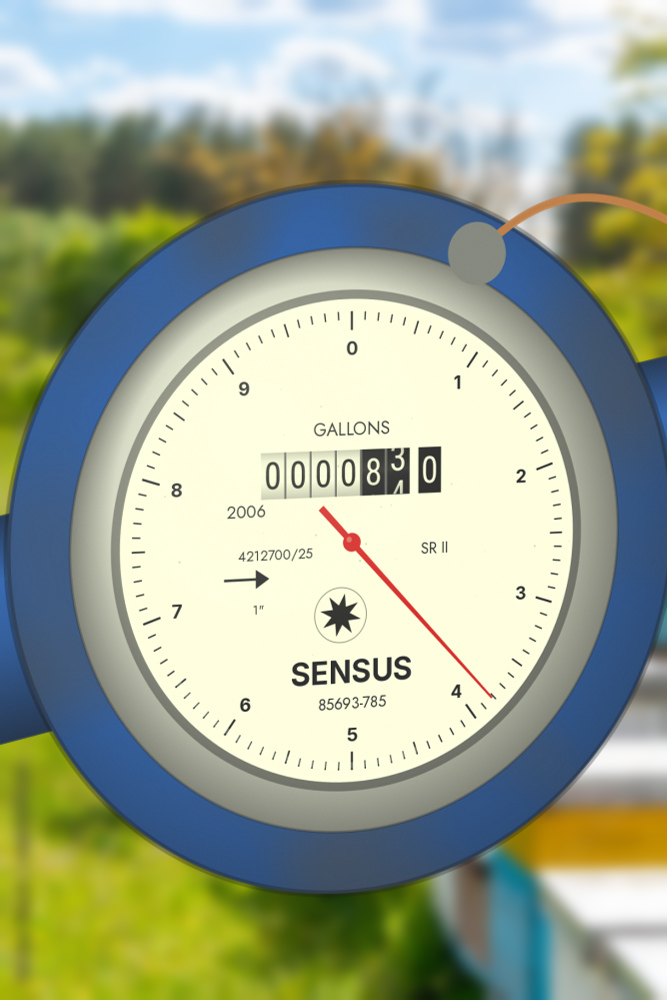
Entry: 833.8,gal
